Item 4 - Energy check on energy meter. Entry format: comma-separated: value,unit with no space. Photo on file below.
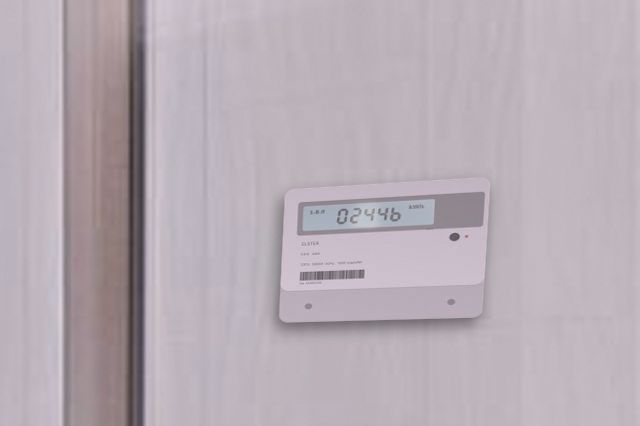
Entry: 2446,kWh
